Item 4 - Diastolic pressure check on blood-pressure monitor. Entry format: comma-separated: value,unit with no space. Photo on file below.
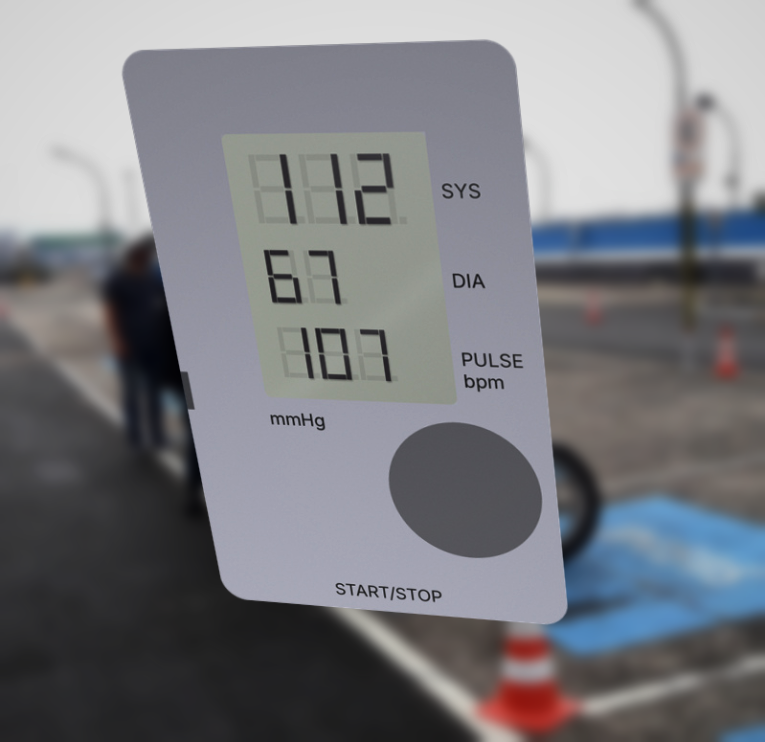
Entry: 67,mmHg
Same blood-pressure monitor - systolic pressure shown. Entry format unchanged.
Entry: 112,mmHg
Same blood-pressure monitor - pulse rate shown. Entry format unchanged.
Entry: 107,bpm
